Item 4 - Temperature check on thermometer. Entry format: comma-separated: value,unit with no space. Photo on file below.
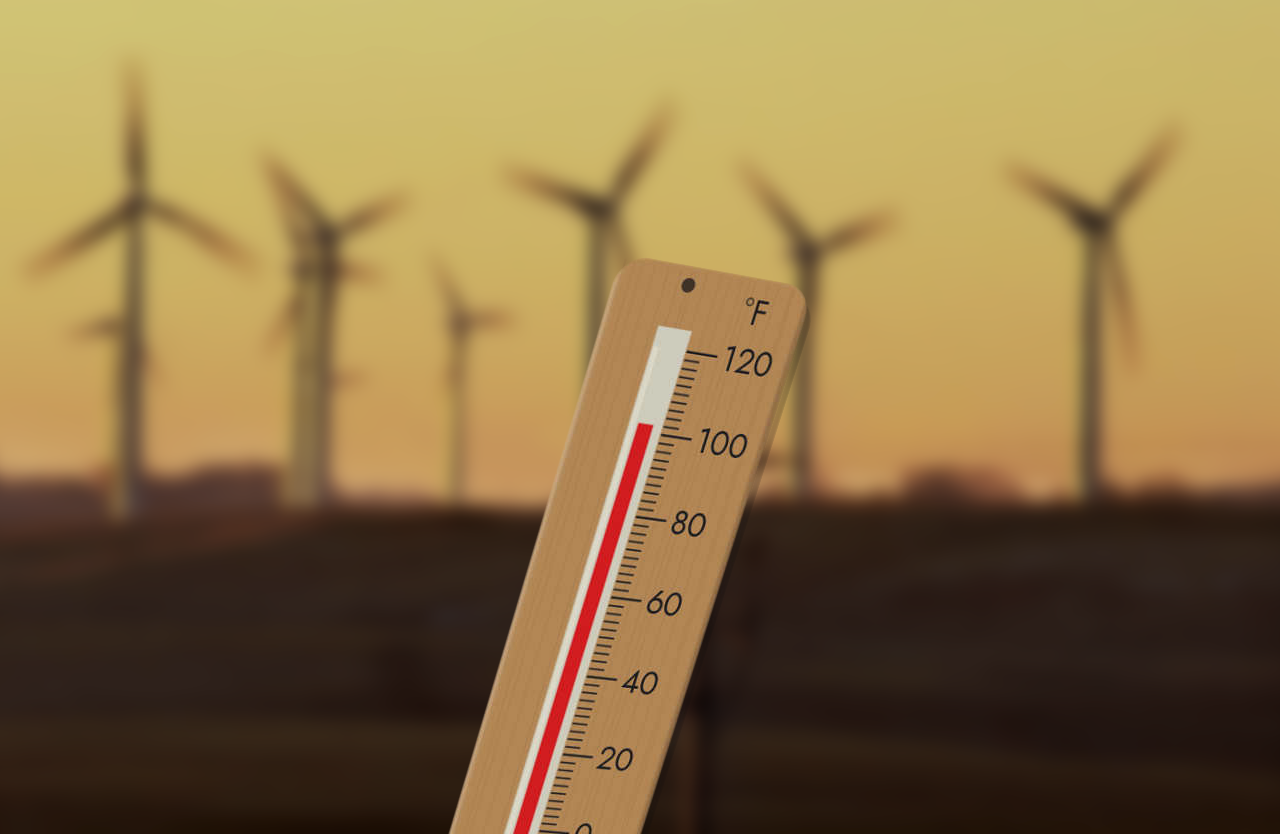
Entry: 102,°F
